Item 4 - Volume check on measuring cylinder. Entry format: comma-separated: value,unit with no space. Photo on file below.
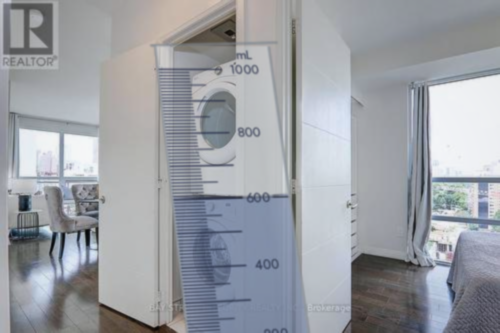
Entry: 600,mL
